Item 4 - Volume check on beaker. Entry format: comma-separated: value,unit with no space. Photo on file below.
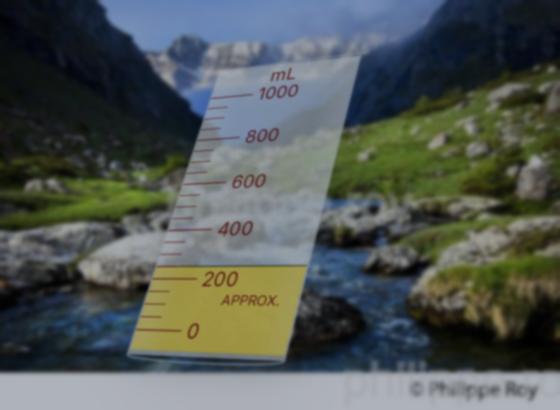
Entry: 250,mL
